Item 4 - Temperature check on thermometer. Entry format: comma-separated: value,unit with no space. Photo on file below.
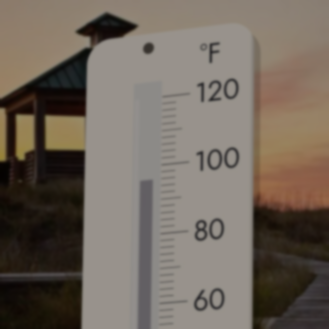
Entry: 96,°F
